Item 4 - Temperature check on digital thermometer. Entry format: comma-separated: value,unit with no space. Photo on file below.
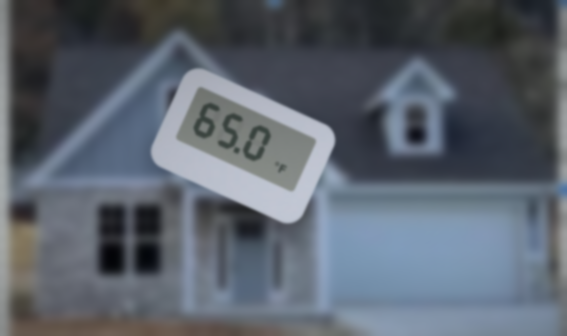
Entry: 65.0,°F
